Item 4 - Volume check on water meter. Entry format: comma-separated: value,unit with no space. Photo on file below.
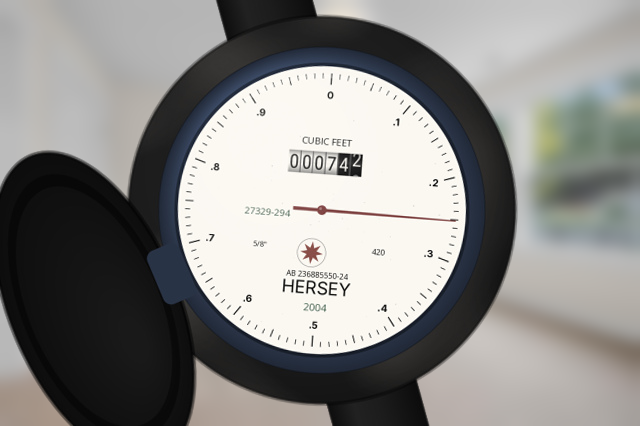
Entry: 742.25,ft³
